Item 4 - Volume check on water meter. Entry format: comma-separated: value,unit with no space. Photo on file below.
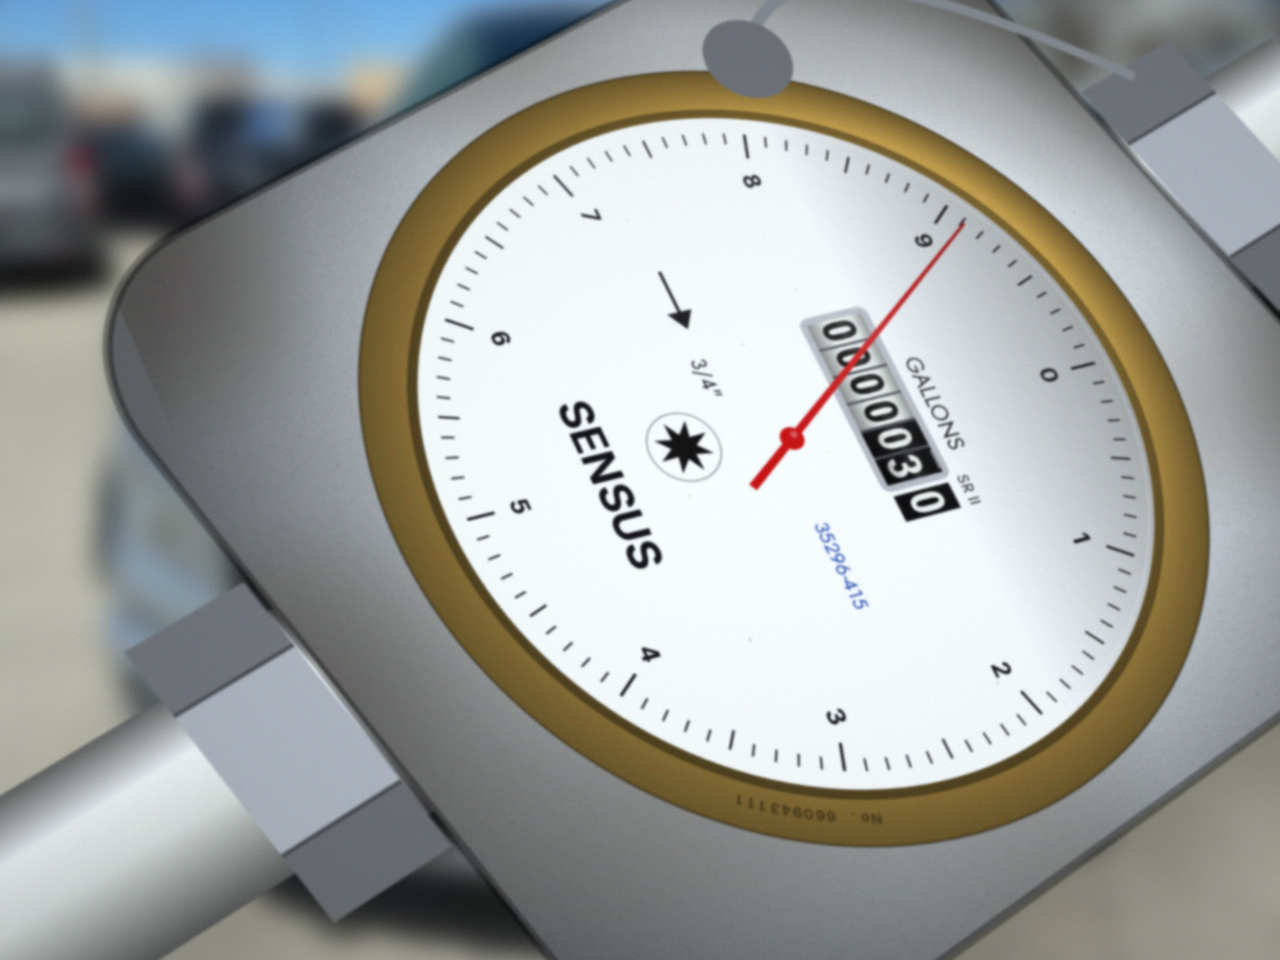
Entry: 29.1,gal
